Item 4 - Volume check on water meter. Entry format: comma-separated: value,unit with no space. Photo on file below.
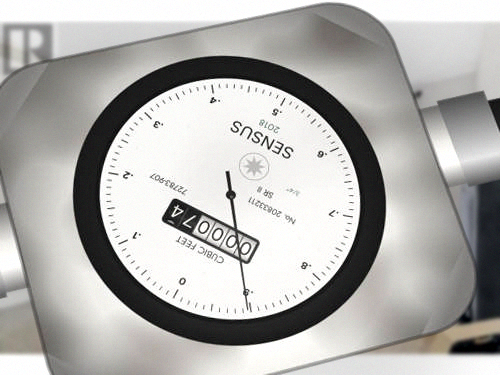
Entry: 73.90,ft³
